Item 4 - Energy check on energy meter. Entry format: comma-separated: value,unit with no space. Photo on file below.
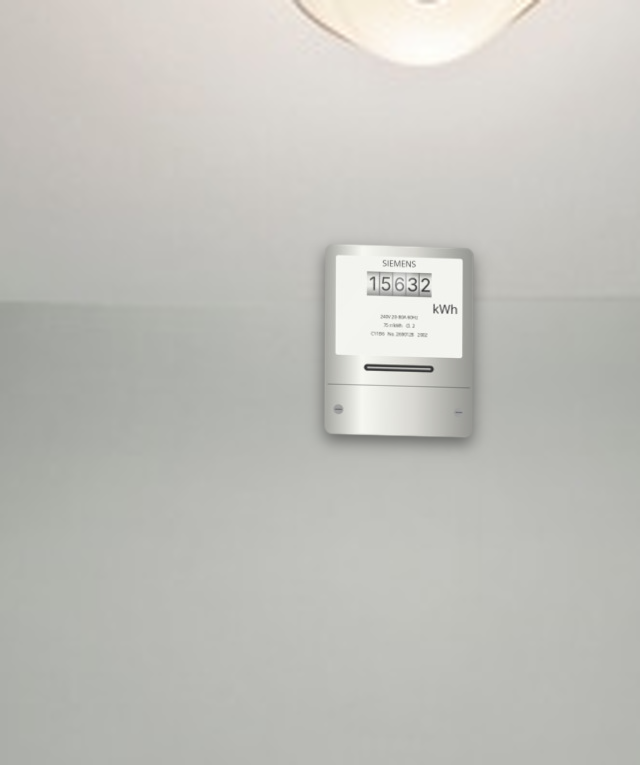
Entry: 15632,kWh
